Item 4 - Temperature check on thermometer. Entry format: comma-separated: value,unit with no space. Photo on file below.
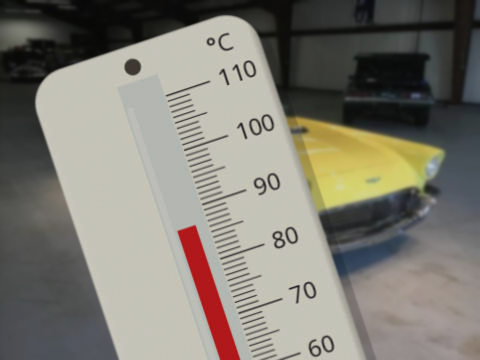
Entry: 87,°C
